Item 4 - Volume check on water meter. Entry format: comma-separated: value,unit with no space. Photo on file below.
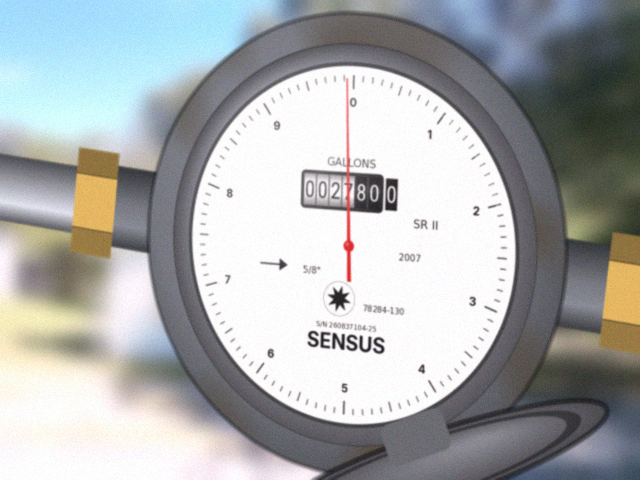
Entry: 27799.9,gal
